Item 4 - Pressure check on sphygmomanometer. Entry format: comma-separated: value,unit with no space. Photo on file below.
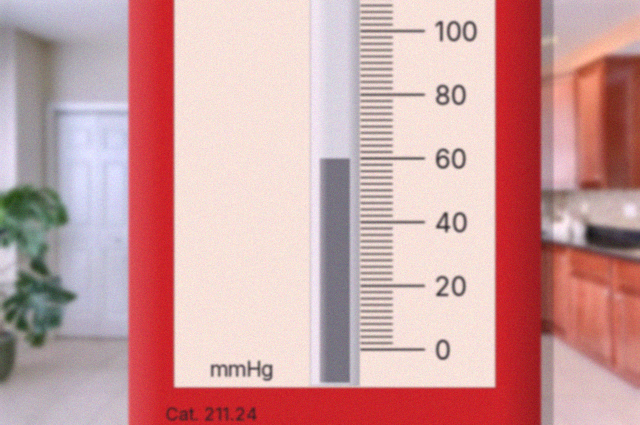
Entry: 60,mmHg
